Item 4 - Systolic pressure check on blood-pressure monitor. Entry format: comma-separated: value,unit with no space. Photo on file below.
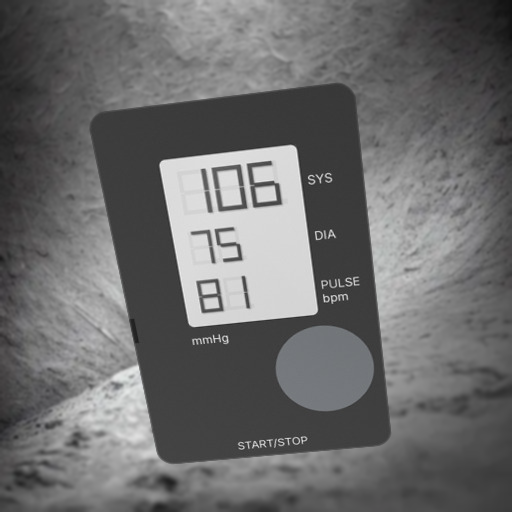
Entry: 106,mmHg
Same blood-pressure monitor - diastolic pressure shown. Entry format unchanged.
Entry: 75,mmHg
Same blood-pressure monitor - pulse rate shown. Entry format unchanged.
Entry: 81,bpm
